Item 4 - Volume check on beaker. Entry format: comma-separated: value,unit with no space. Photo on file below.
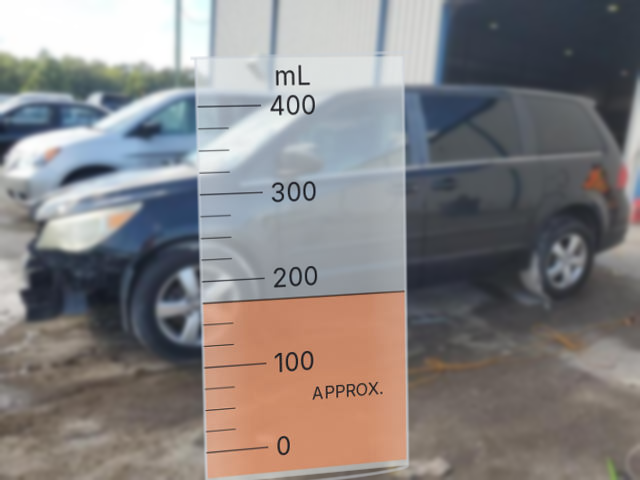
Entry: 175,mL
